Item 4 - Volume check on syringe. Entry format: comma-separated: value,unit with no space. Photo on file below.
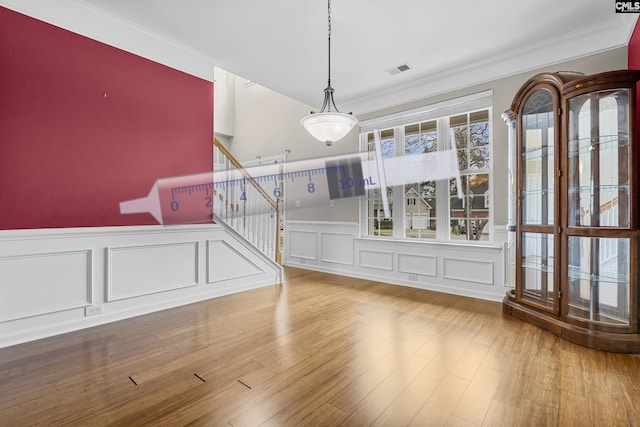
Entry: 9,mL
